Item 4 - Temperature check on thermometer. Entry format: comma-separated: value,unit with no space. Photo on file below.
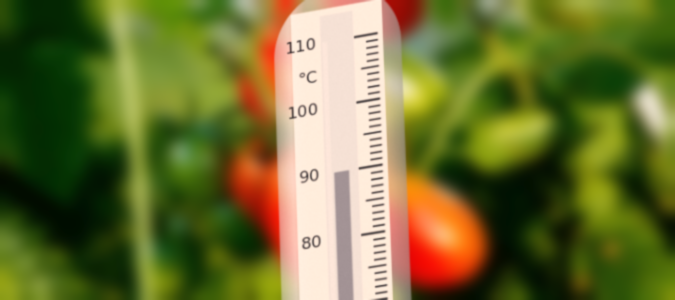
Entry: 90,°C
